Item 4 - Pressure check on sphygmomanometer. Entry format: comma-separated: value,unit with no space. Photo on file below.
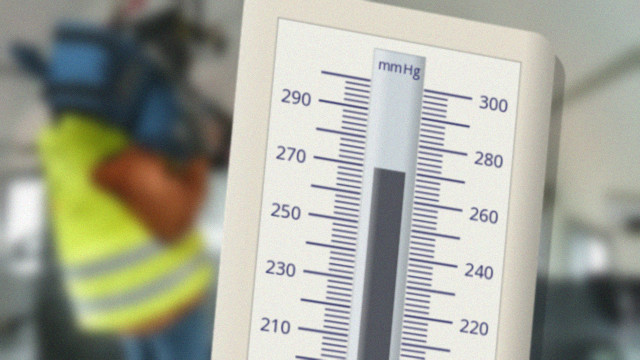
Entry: 270,mmHg
